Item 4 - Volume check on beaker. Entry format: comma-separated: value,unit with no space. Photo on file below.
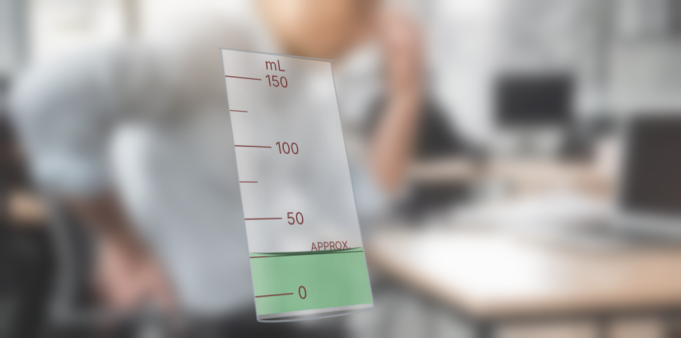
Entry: 25,mL
